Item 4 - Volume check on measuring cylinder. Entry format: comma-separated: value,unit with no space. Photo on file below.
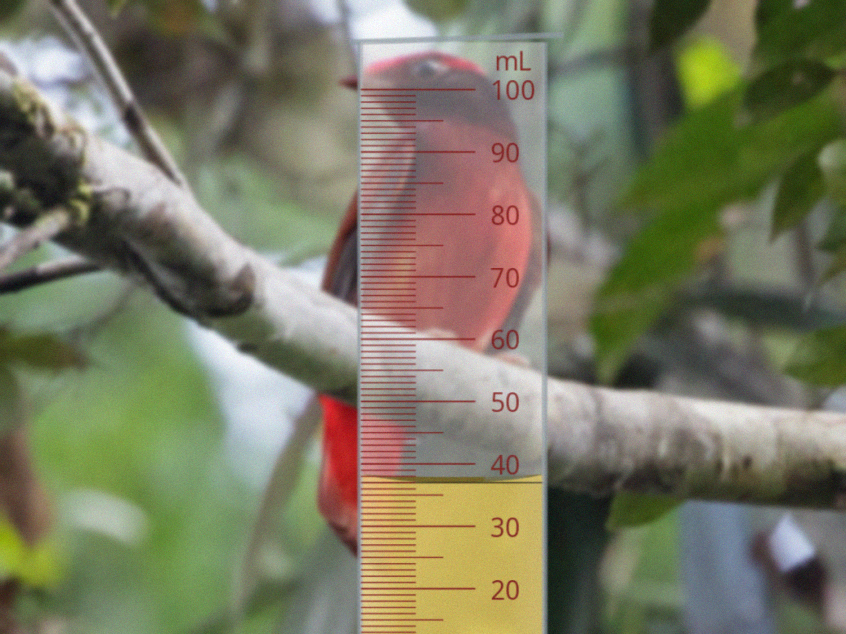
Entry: 37,mL
